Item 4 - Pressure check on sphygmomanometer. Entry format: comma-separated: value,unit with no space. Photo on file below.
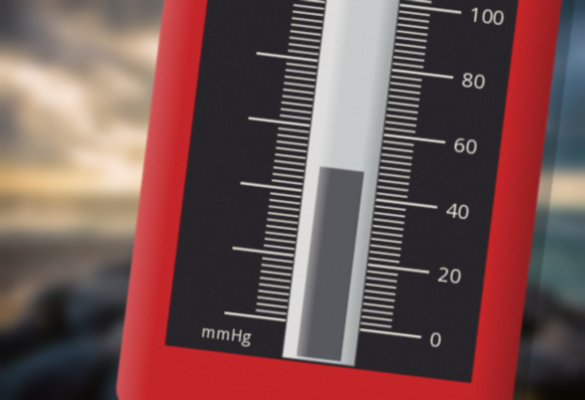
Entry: 48,mmHg
